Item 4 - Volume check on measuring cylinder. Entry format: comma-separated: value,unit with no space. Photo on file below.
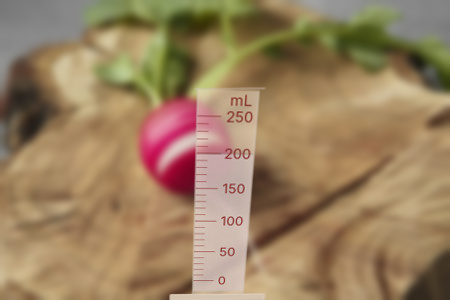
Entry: 200,mL
